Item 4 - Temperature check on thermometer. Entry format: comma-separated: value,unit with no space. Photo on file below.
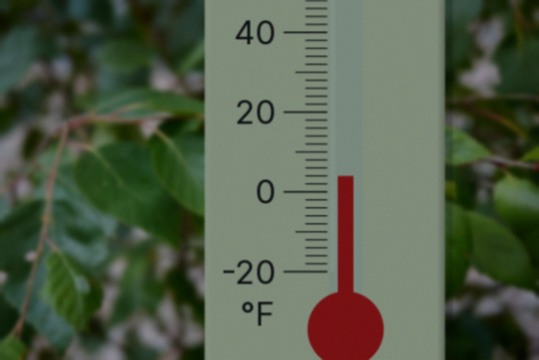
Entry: 4,°F
